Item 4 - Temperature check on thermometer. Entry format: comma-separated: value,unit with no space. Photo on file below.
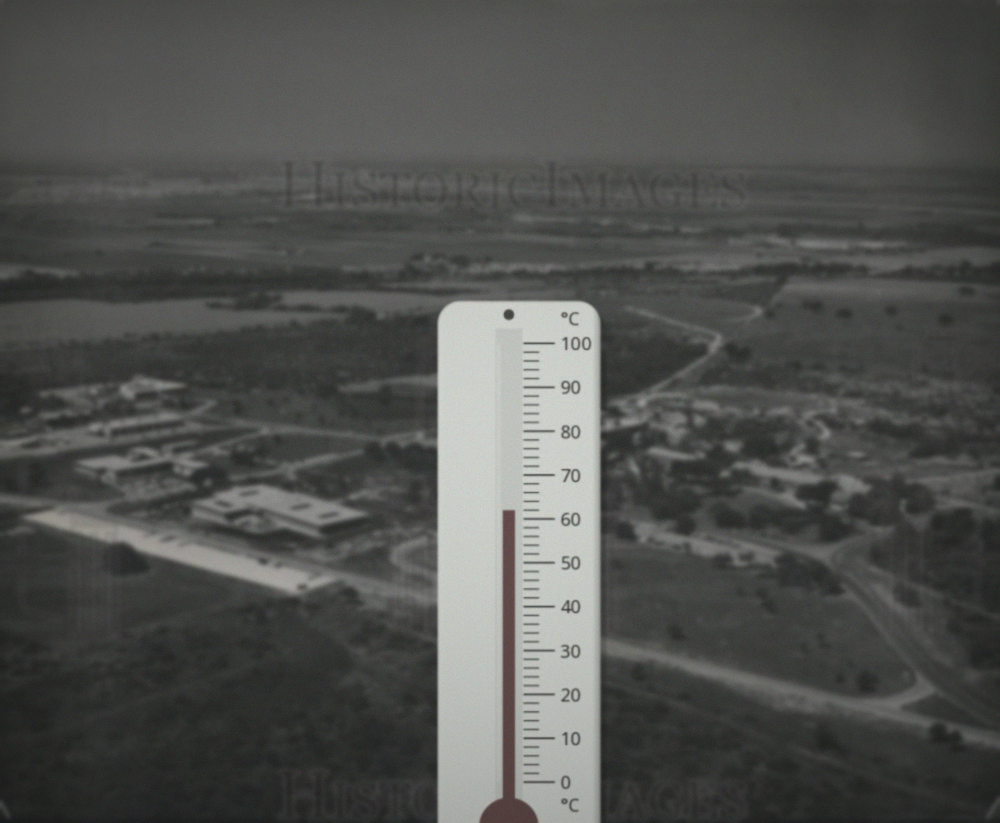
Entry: 62,°C
